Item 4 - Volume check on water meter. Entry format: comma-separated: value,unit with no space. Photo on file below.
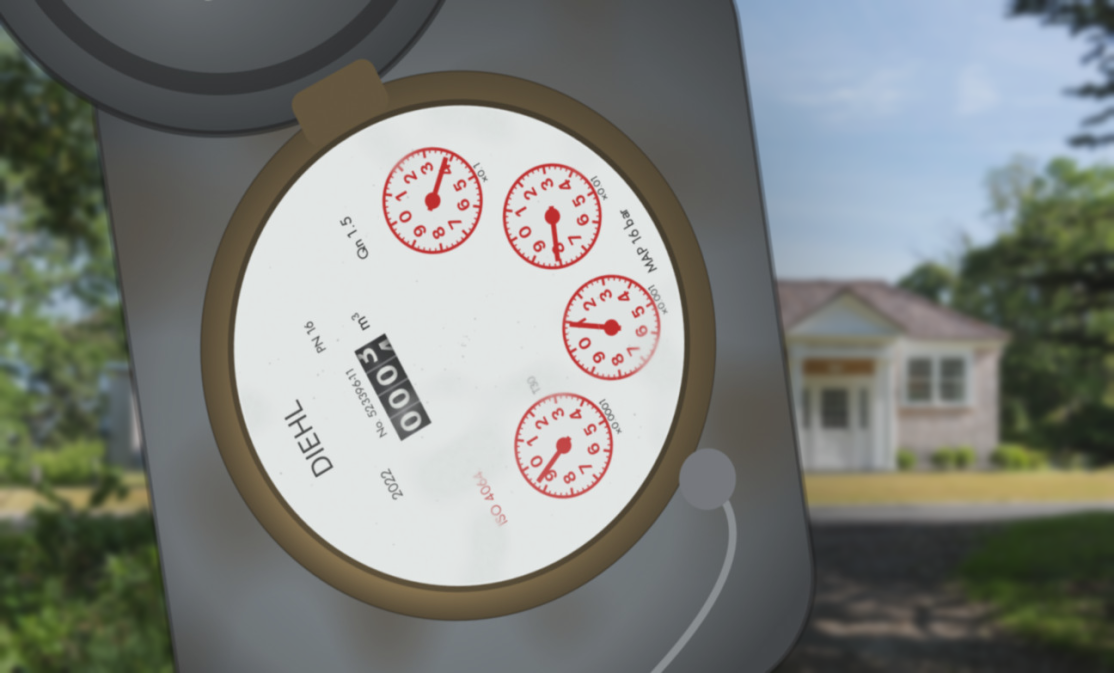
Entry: 3.3809,m³
